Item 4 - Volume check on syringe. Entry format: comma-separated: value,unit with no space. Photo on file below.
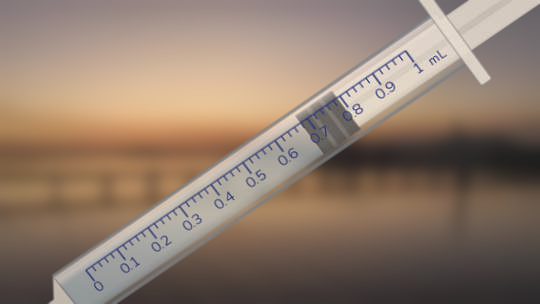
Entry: 0.68,mL
